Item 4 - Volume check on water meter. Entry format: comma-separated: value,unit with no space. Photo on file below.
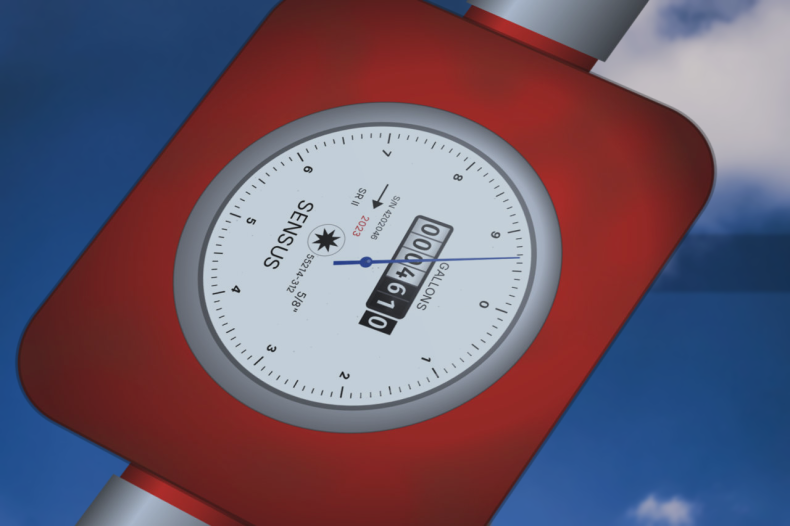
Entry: 4609.3,gal
